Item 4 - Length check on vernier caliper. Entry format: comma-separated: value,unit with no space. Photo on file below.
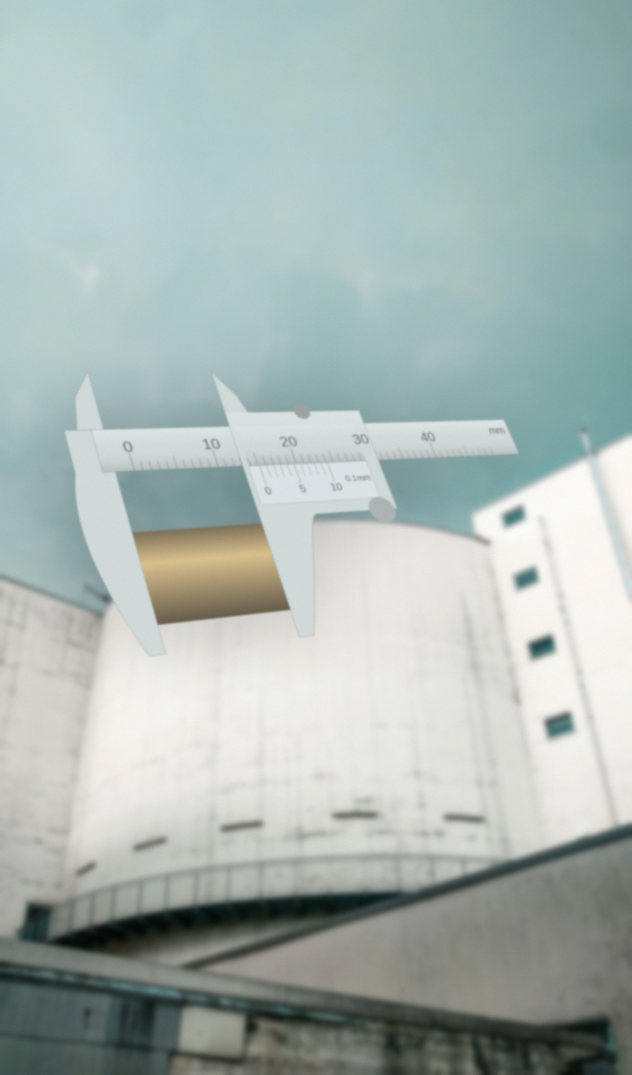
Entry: 15.2,mm
